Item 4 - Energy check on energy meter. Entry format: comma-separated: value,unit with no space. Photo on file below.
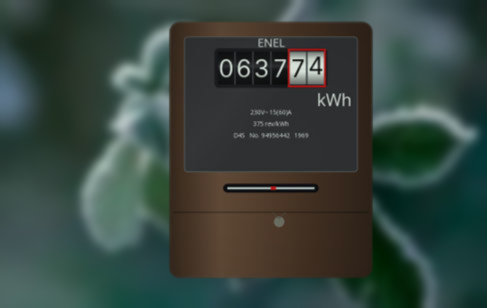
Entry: 637.74,kWh
